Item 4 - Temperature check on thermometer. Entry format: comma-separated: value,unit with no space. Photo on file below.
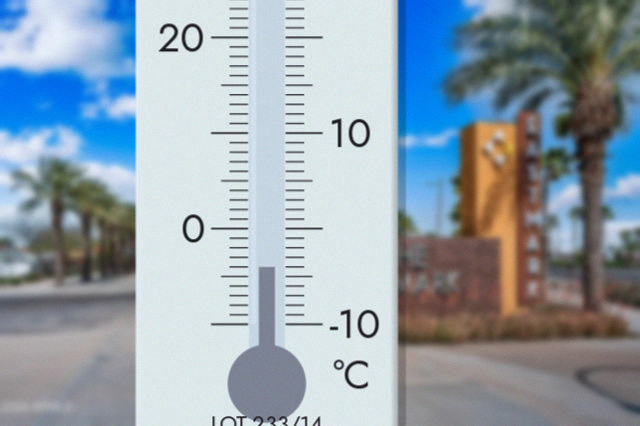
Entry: -4,°C
